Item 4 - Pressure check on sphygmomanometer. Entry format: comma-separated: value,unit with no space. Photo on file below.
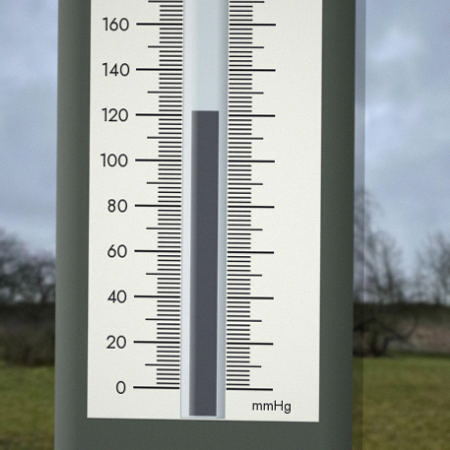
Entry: 122,mmHg
